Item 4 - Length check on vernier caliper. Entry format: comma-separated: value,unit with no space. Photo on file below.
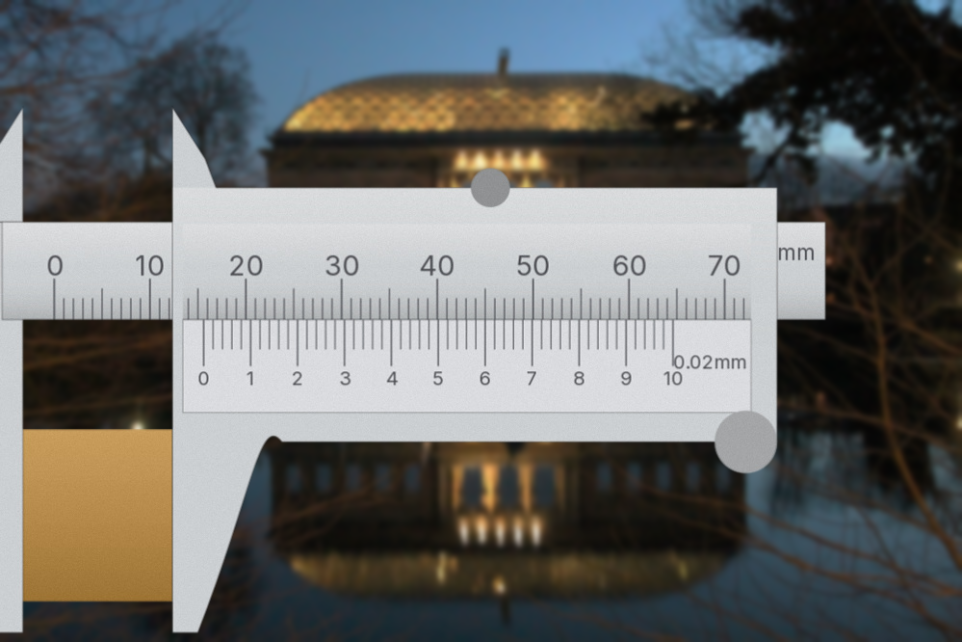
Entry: 15.6,mm
